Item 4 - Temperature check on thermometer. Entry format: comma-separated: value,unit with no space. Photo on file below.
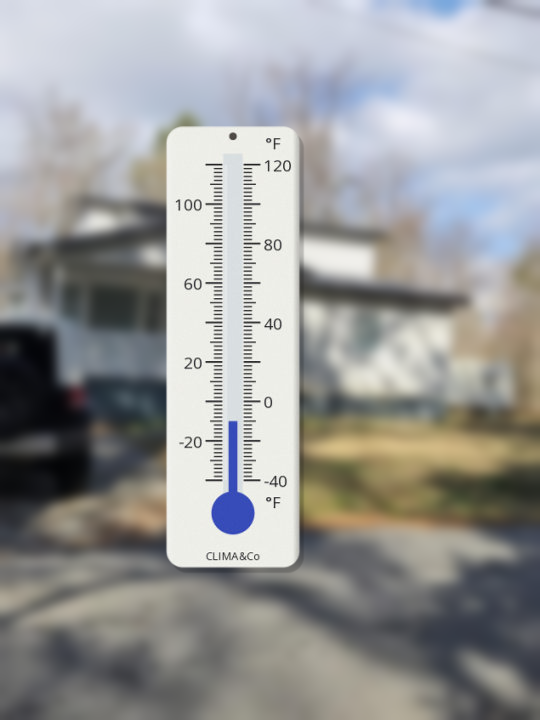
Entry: -10,°F
